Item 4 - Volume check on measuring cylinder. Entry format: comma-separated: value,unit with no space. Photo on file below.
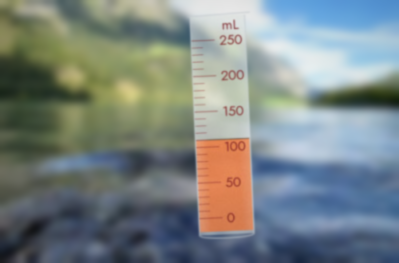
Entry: 110,mL
